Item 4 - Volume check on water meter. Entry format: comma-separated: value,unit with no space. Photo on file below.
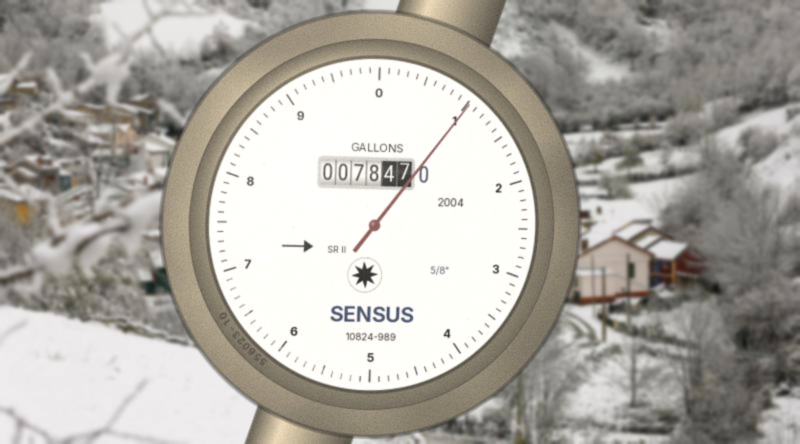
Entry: 78471.0,gal
